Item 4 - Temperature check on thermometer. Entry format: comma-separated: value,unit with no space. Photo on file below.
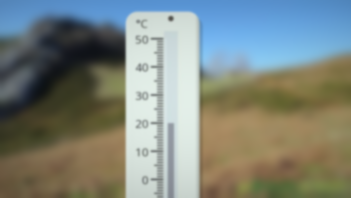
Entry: 20,°C
